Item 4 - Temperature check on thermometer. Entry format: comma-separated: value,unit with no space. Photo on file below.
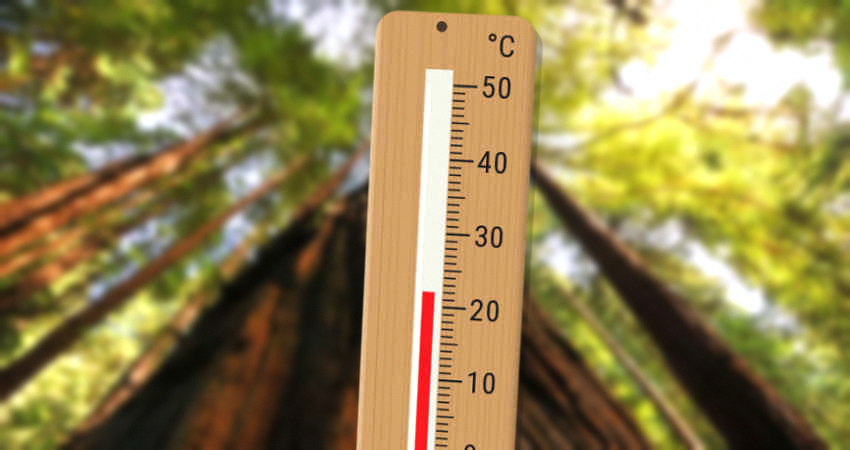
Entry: 22,°C
